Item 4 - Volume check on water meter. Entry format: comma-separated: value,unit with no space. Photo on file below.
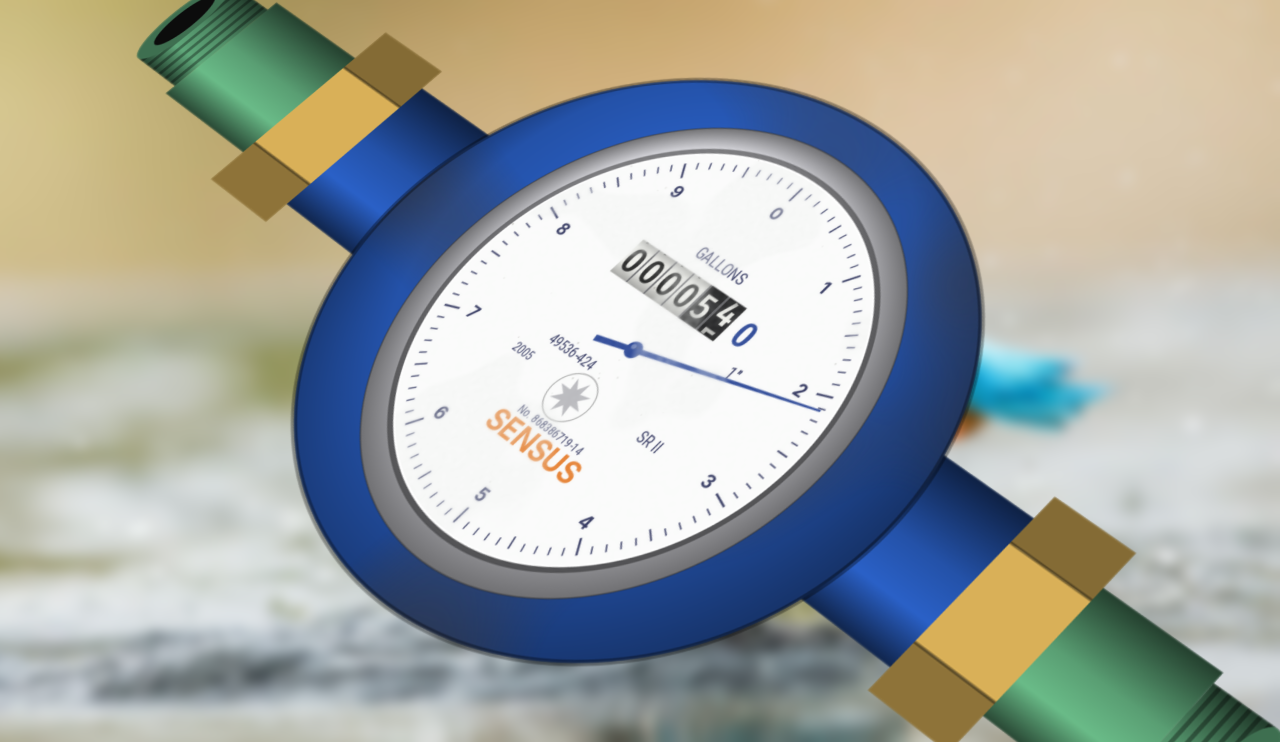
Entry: 542.1,gal
